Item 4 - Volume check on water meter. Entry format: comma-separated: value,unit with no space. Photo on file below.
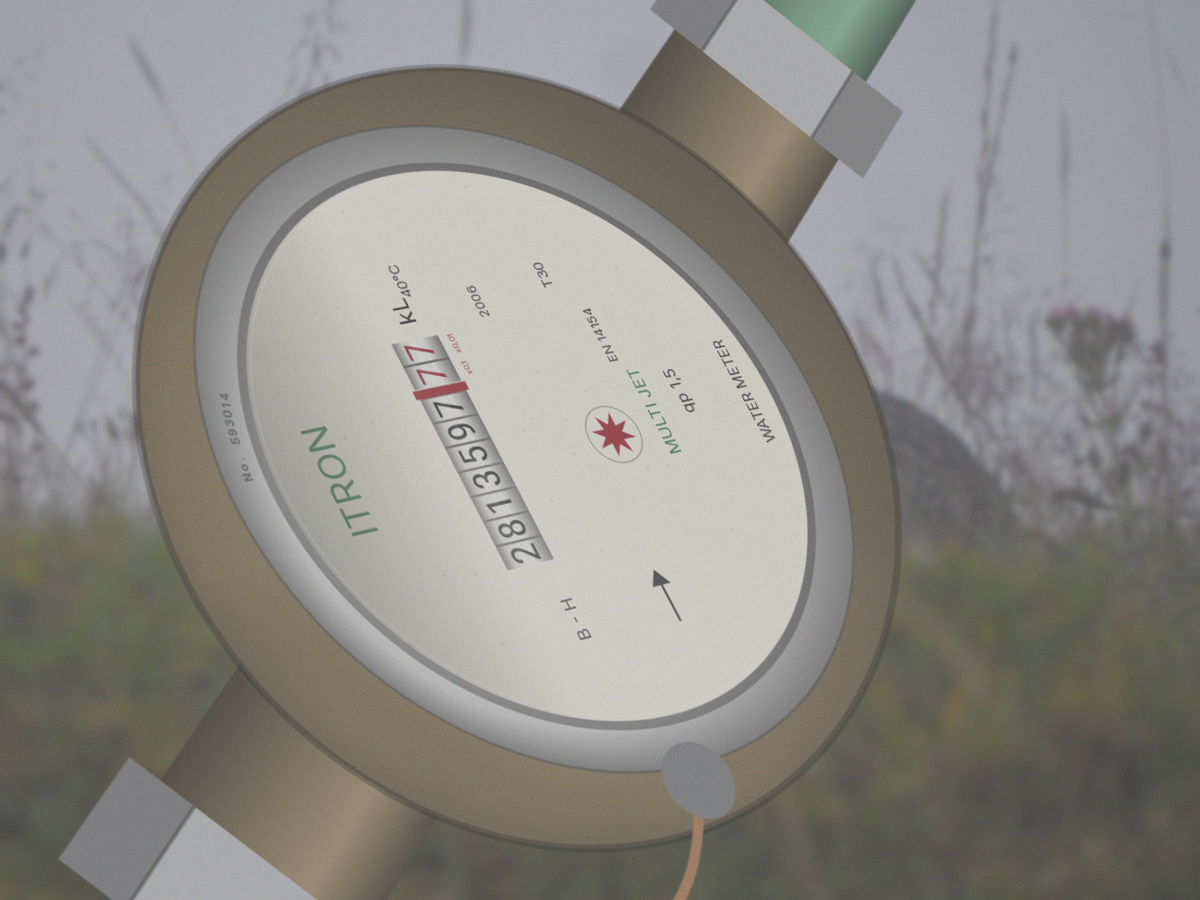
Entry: 2813597.77,kL
